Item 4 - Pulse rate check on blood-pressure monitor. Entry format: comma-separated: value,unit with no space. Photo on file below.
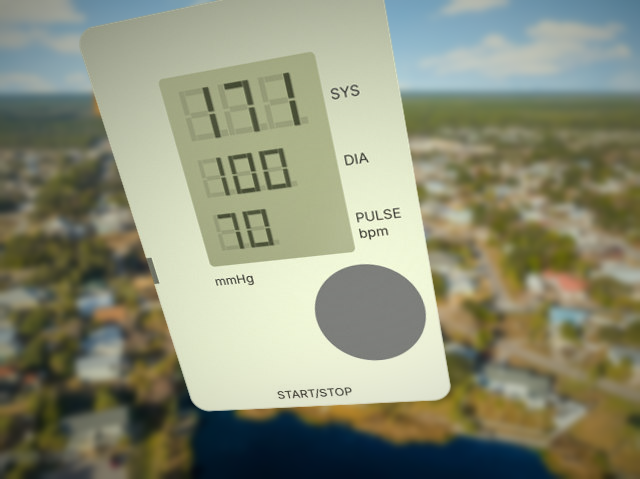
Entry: 70,bpm
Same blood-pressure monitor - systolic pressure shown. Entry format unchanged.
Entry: 171,mmHg
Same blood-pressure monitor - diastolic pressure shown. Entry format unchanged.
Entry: 100,mmHg
